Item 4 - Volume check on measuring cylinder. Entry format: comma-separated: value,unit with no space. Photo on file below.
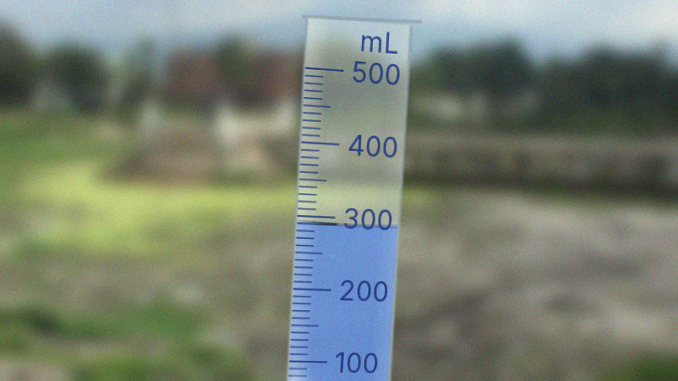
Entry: 290,mL
